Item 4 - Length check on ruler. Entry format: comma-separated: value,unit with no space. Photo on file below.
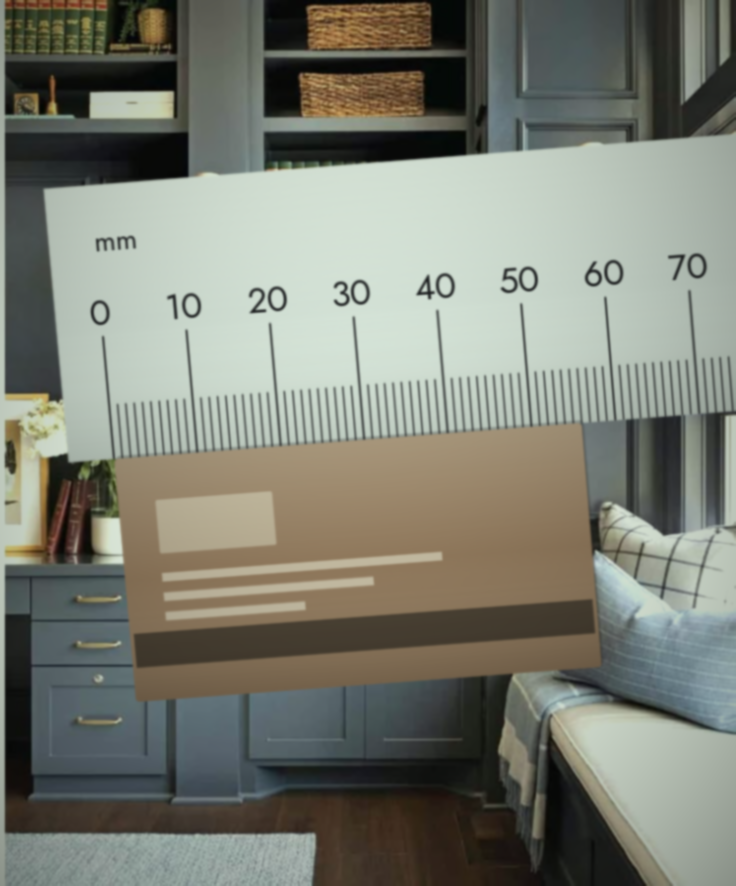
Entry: 56,mm
